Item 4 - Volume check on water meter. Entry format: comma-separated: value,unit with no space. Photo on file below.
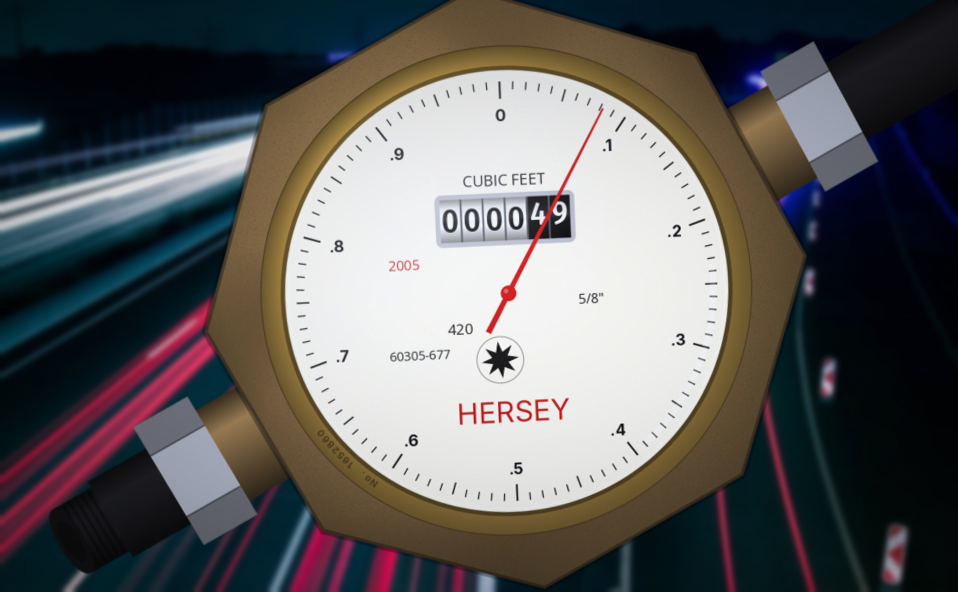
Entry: 49.08,ft³
